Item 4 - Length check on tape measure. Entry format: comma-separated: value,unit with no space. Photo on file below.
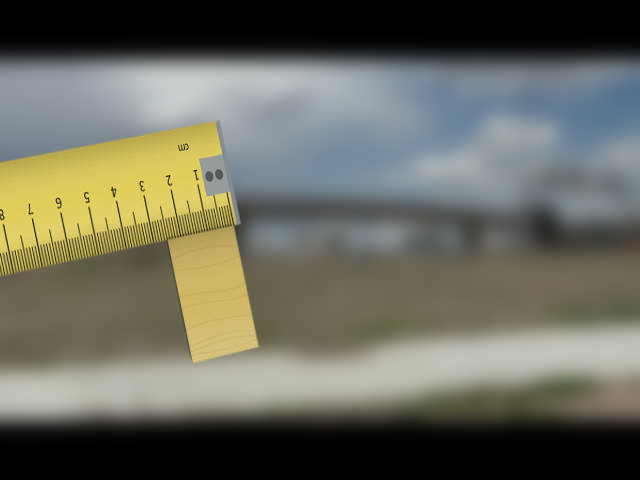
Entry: 2.5,cm
